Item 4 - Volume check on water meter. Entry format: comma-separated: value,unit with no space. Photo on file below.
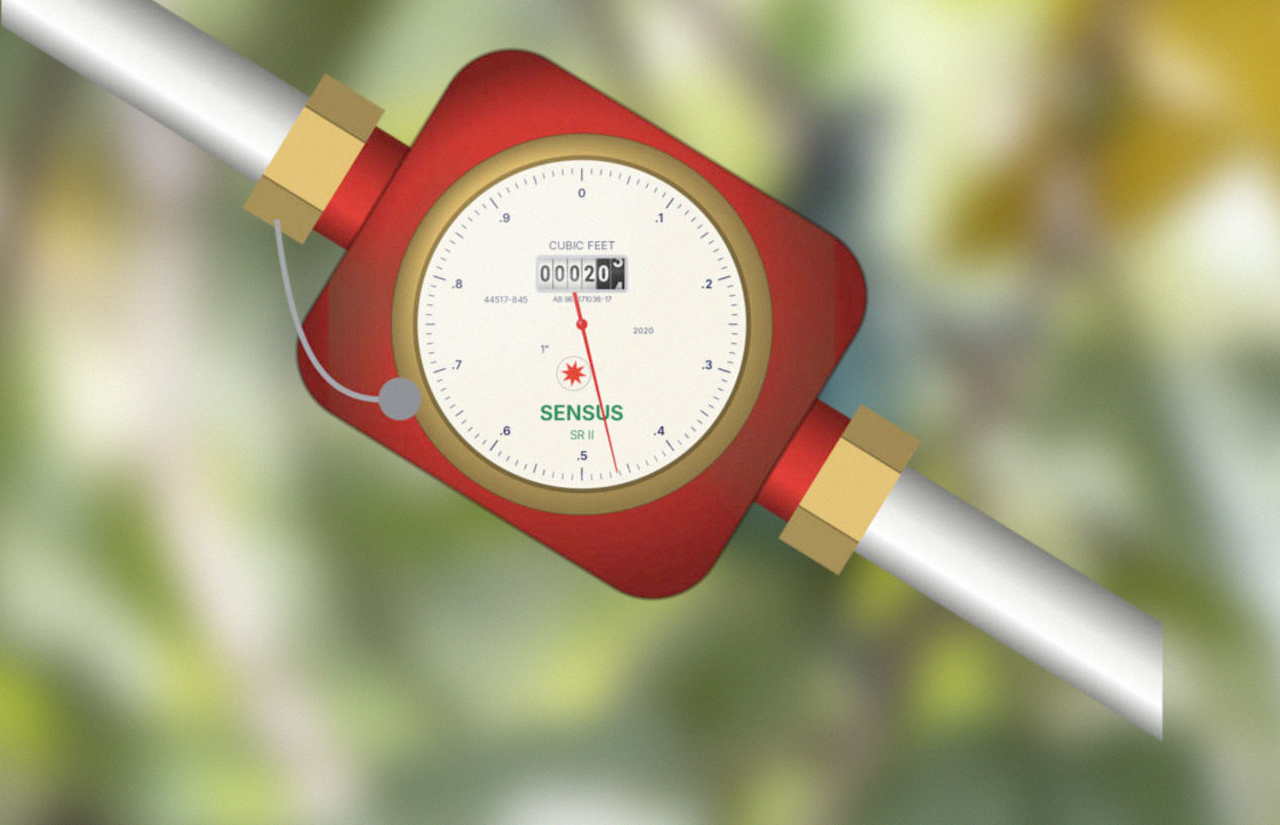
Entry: 203.46,ft³
